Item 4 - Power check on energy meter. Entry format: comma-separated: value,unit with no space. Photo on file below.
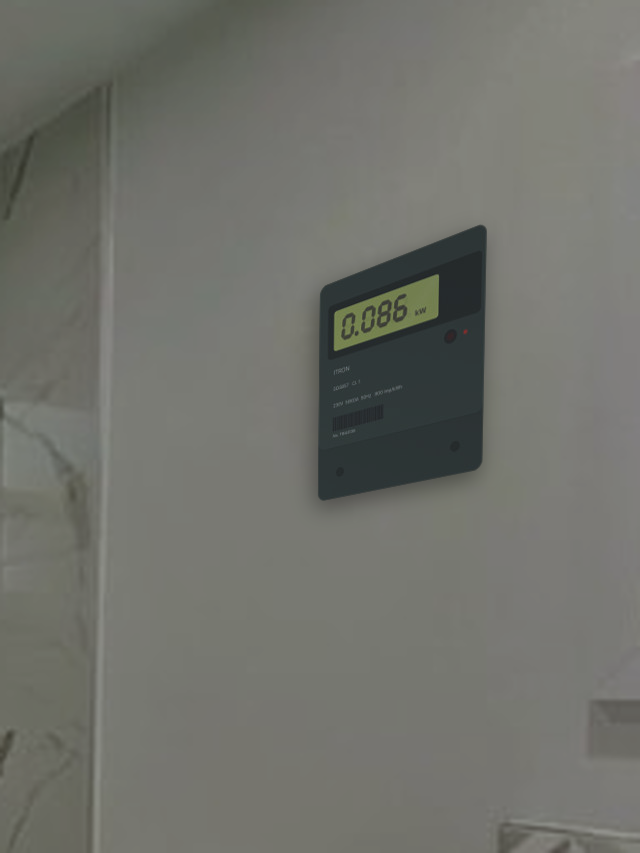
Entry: 0.086,kW
